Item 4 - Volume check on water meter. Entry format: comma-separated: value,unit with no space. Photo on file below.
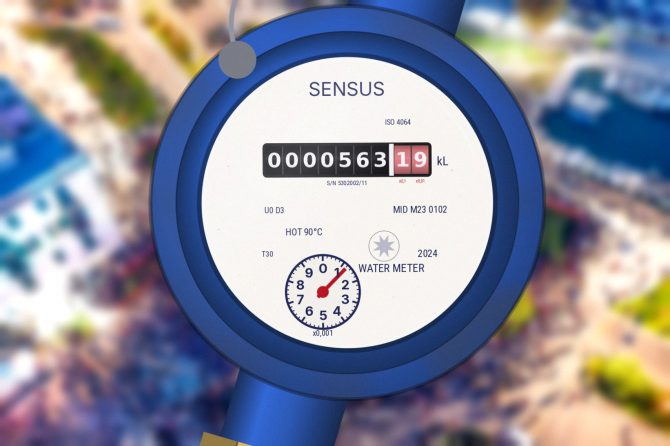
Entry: 563.191,kL
